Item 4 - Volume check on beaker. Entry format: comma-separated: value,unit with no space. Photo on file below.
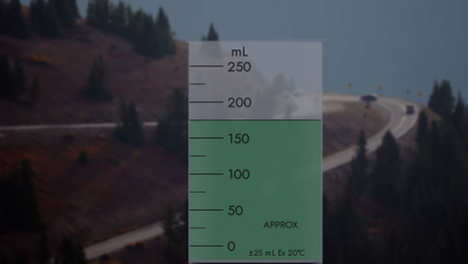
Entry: 175,mL
